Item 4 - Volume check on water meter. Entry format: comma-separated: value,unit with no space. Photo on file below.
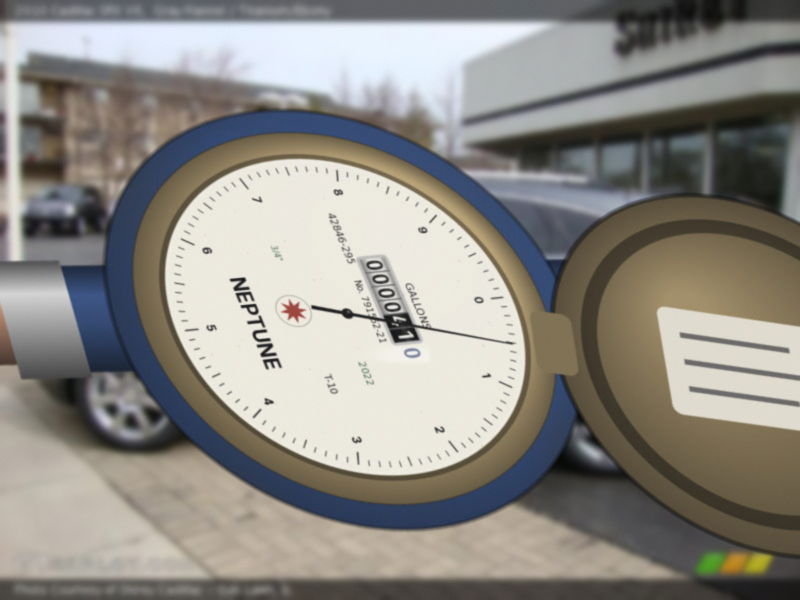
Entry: 410.5,gal
